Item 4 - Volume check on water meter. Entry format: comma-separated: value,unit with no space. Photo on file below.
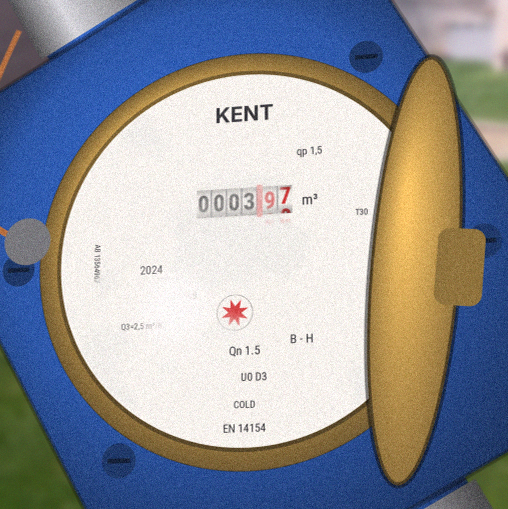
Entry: 3.97,m³
